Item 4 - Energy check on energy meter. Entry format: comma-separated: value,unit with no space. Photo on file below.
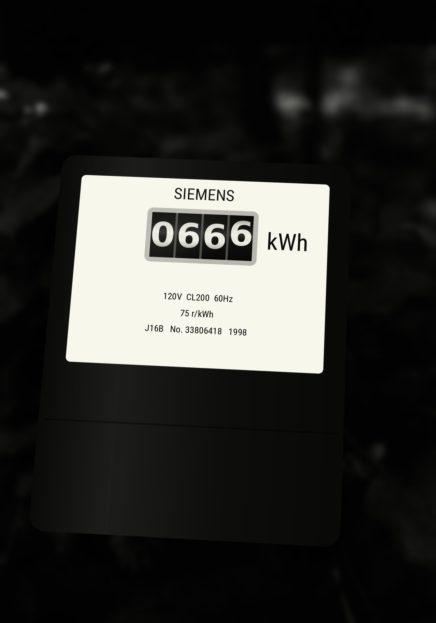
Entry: 666,kWh
